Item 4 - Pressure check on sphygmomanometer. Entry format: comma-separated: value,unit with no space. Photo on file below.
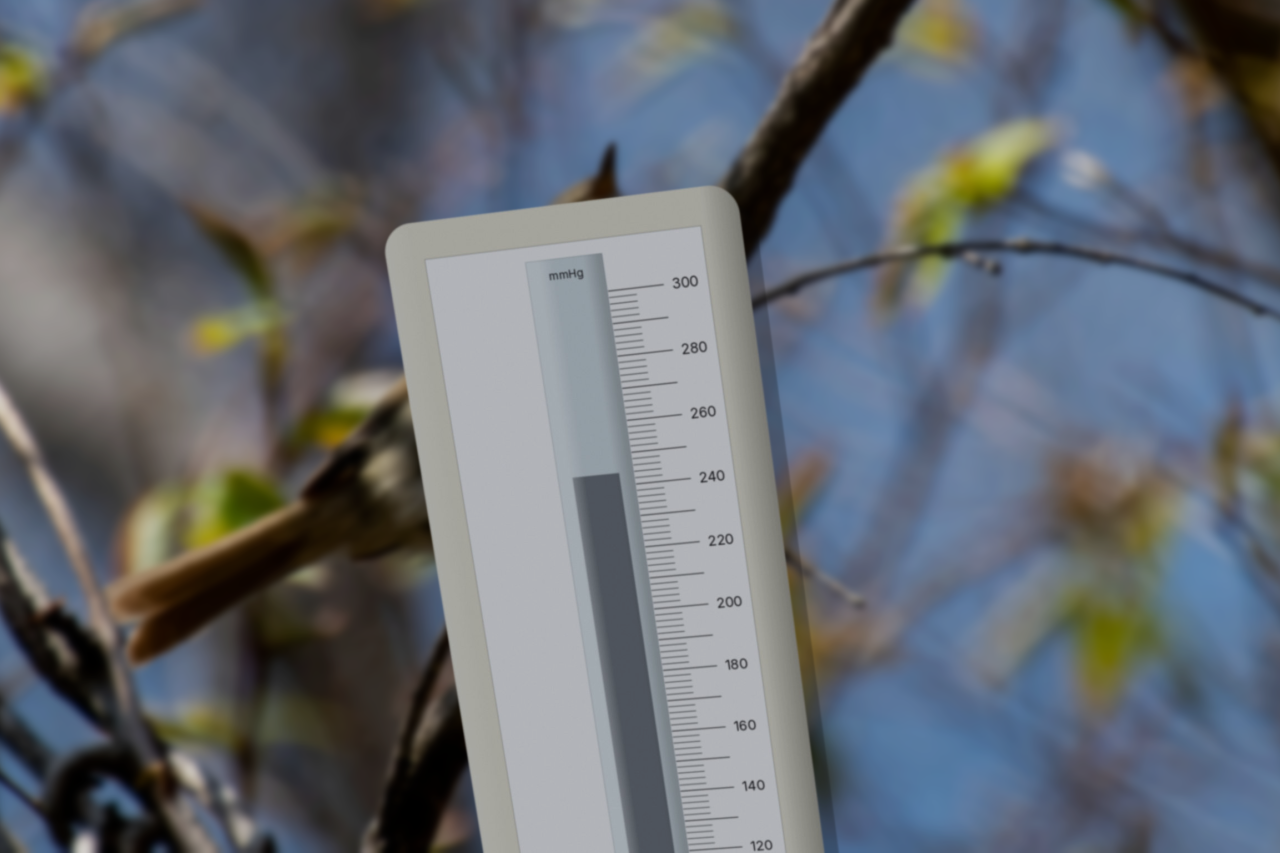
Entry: 244,mmHg
